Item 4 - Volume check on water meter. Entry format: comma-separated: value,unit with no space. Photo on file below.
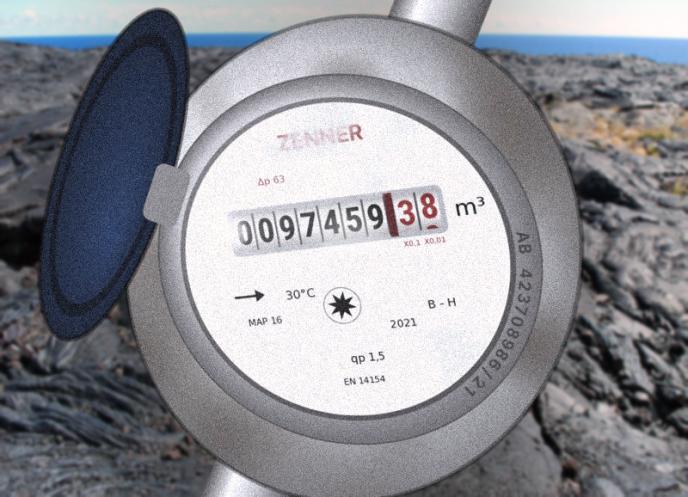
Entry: 97459.38,m³
